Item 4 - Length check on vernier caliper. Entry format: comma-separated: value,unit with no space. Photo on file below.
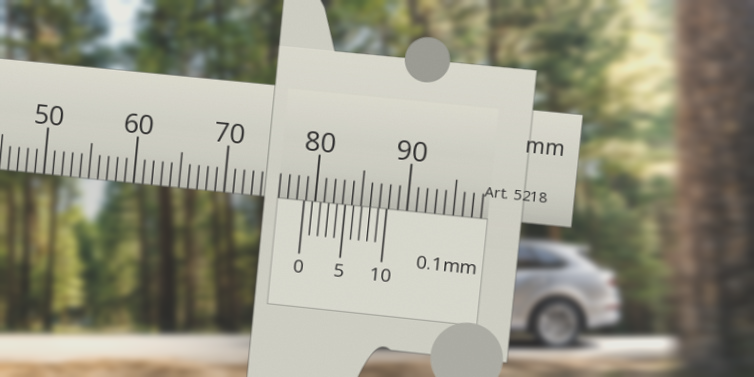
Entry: 78.8,mm
